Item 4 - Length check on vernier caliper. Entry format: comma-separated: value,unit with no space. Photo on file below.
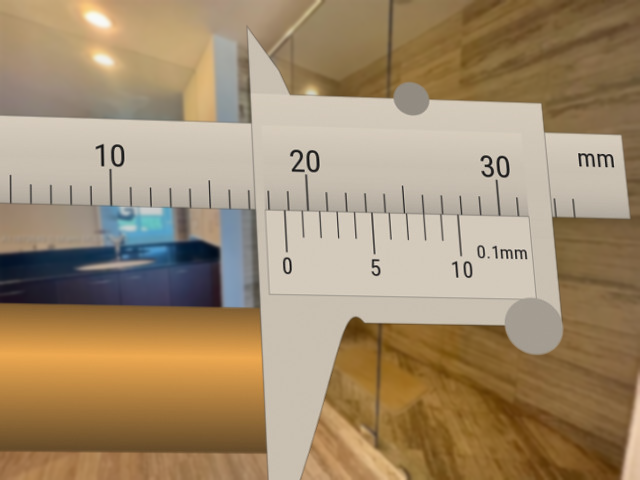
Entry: 18.8,mm
